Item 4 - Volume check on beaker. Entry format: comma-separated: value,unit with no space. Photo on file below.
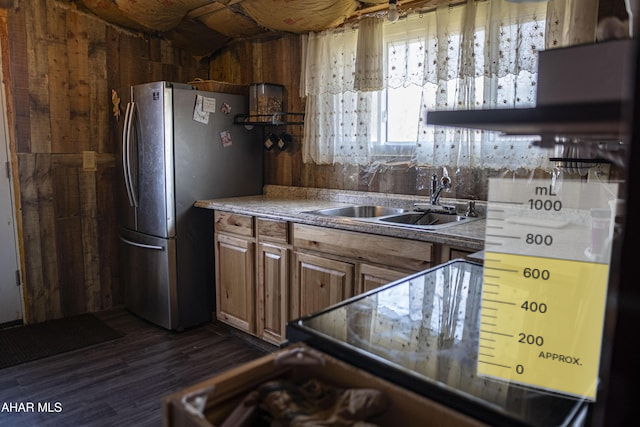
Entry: 700,mL
